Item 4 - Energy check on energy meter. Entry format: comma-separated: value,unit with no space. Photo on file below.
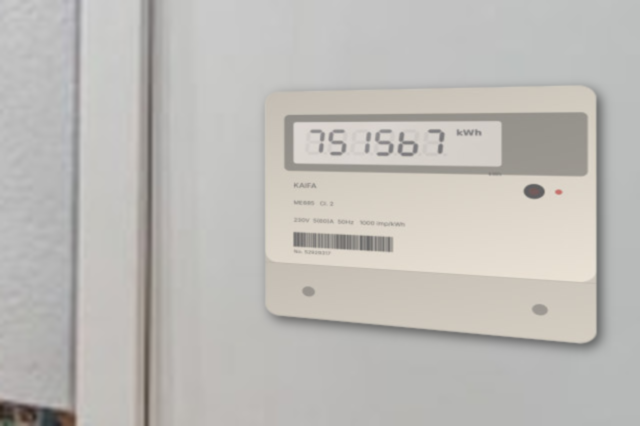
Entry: 751567,kWh
